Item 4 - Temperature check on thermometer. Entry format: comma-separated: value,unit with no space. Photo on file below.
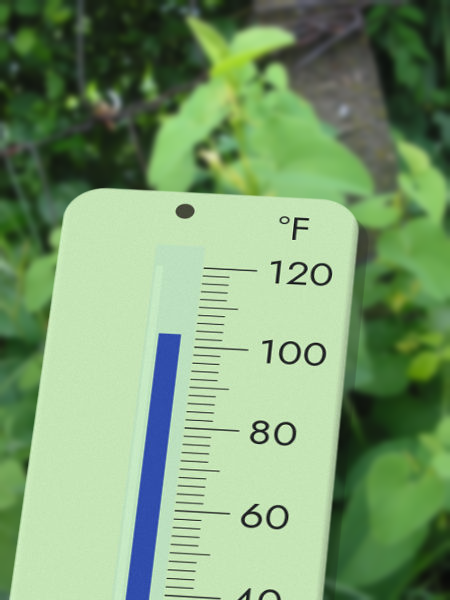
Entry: 103,°F
